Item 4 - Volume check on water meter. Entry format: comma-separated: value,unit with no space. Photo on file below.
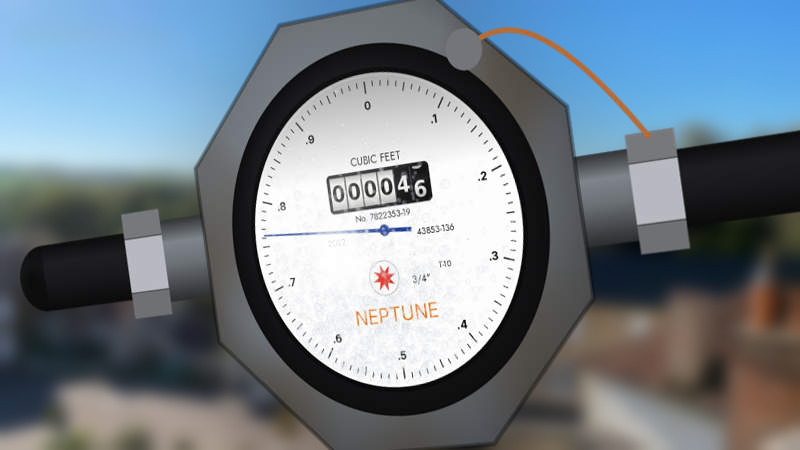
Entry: 45.76,ft³
